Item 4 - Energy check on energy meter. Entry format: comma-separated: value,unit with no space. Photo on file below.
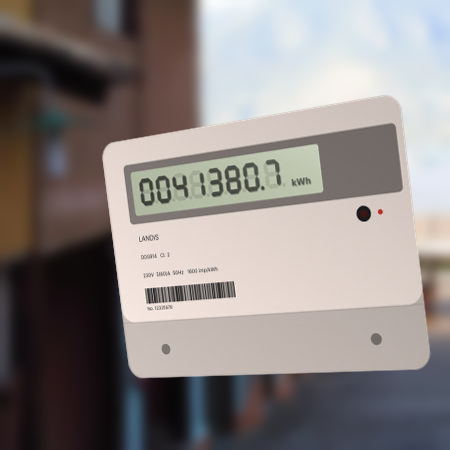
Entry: 41380.7,kWh
